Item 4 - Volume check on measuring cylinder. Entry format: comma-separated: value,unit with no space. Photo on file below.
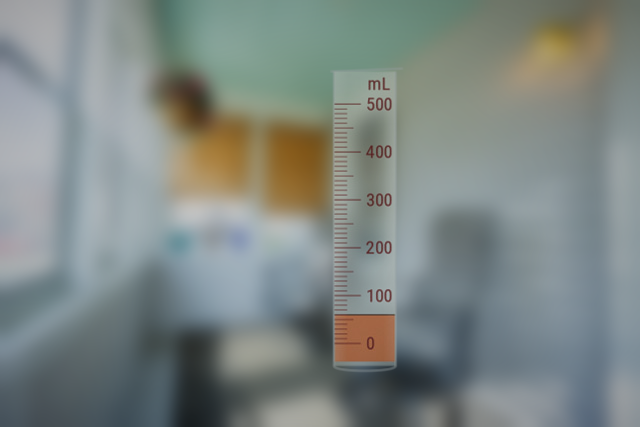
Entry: 60,mL
